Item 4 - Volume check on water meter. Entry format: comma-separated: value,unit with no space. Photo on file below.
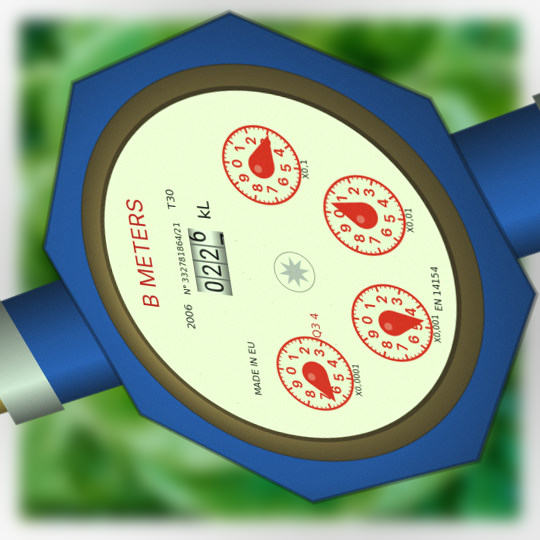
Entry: 226.3046,kL
